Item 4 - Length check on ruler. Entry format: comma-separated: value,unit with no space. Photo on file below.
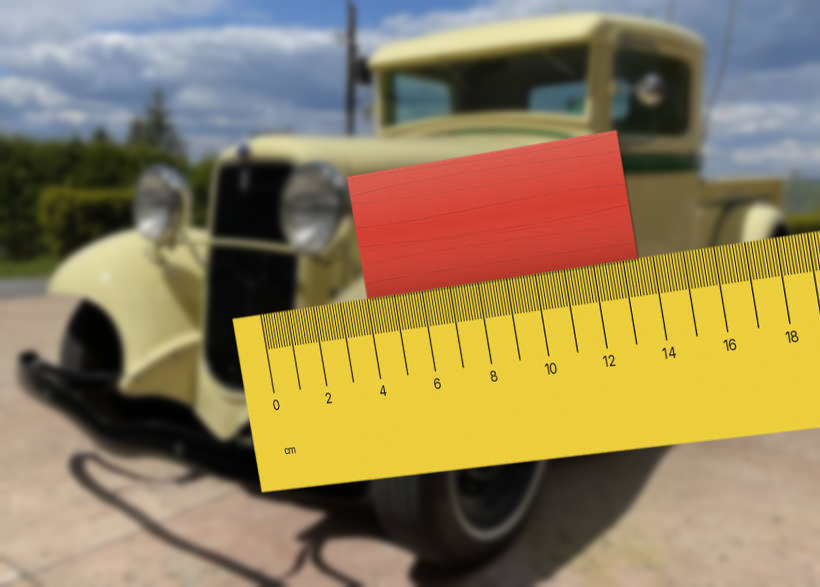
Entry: 9.5,cm
